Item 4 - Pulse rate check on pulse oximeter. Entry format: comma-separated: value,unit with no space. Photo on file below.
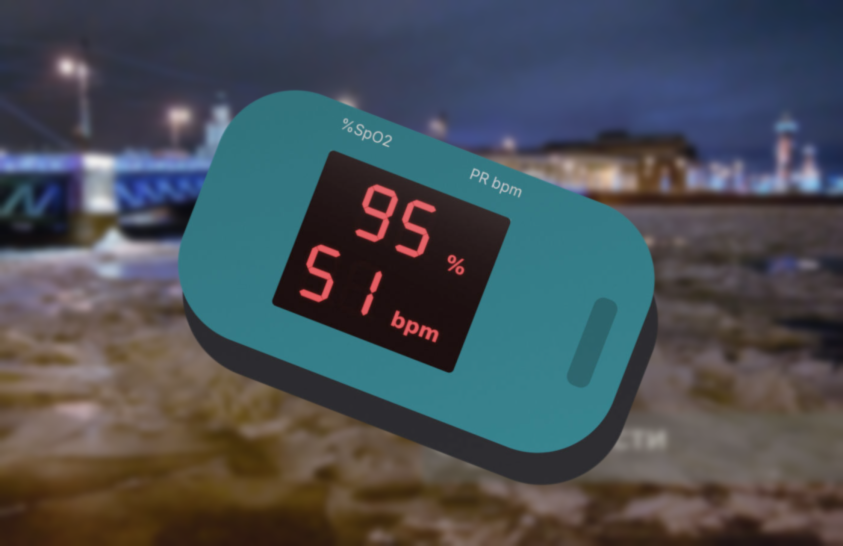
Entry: 51,bpm
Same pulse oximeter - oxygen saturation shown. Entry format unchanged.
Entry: 95,%
